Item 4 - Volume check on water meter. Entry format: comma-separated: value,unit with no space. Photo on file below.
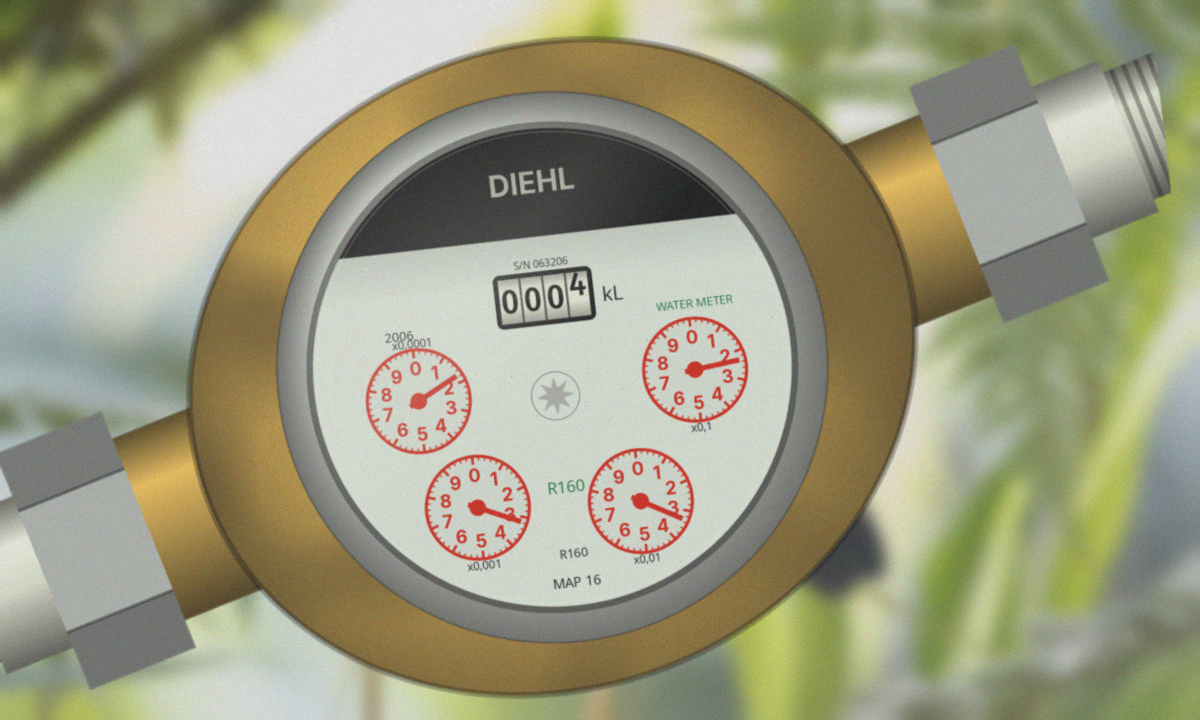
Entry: 4.2331,kL
